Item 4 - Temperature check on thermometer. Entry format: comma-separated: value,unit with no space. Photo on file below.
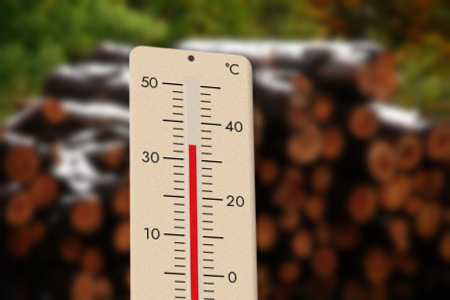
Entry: 34,°C
